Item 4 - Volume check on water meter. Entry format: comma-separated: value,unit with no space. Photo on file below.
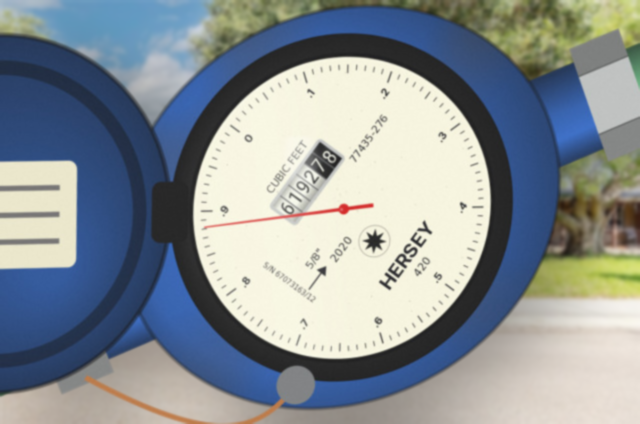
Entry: 619277.88,ft³
